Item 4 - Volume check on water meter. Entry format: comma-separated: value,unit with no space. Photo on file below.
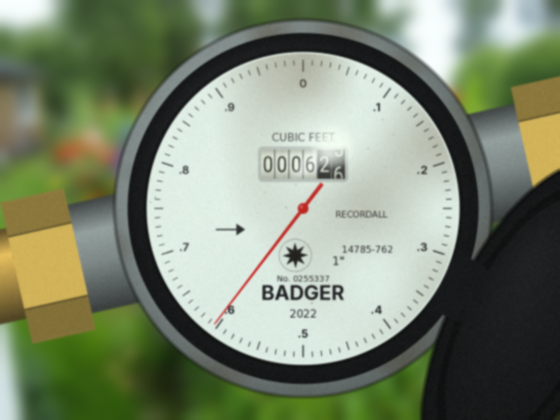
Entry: 625.60,ft³
